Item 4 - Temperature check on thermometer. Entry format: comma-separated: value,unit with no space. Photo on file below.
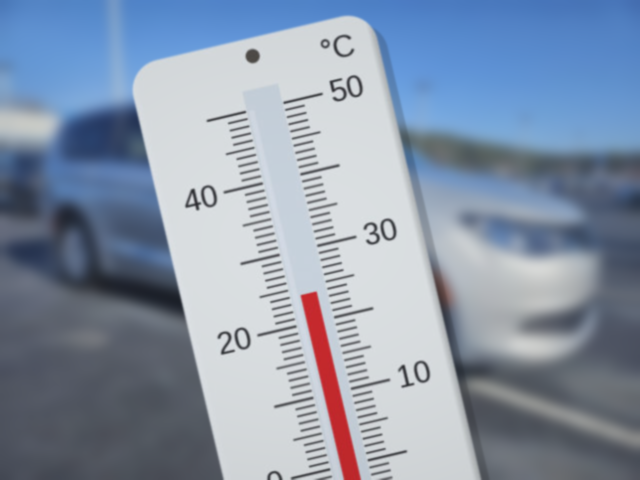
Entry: 24,°C
